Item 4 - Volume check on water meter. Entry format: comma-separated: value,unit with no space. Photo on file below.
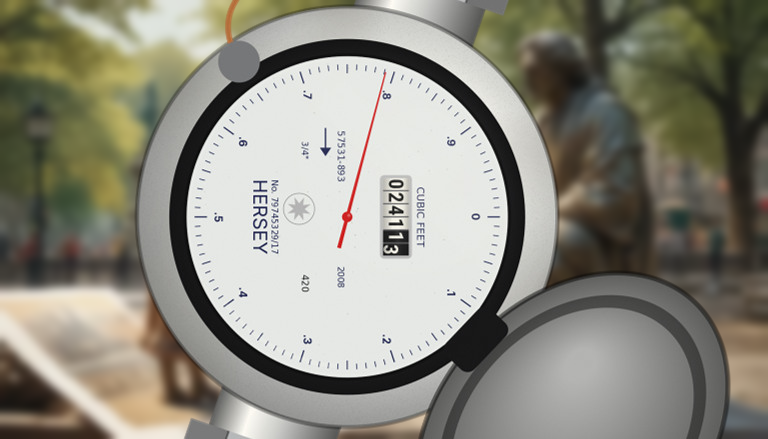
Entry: 24112.79,ft³
